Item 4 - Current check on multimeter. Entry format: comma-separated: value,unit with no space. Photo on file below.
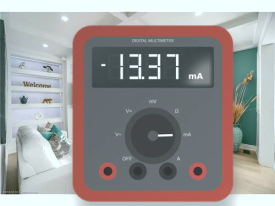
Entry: -13.37,mA
